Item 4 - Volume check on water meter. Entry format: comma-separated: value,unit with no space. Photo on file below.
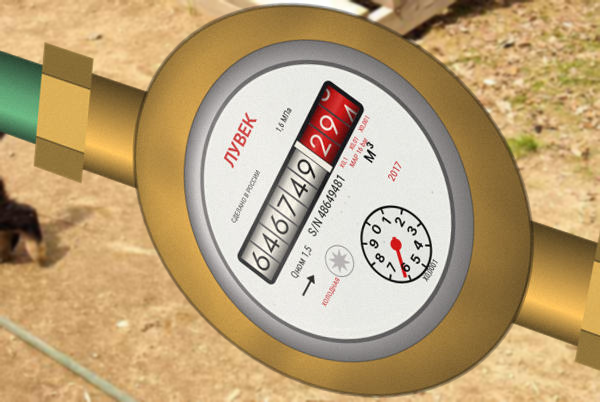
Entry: 646749.2936,m³
